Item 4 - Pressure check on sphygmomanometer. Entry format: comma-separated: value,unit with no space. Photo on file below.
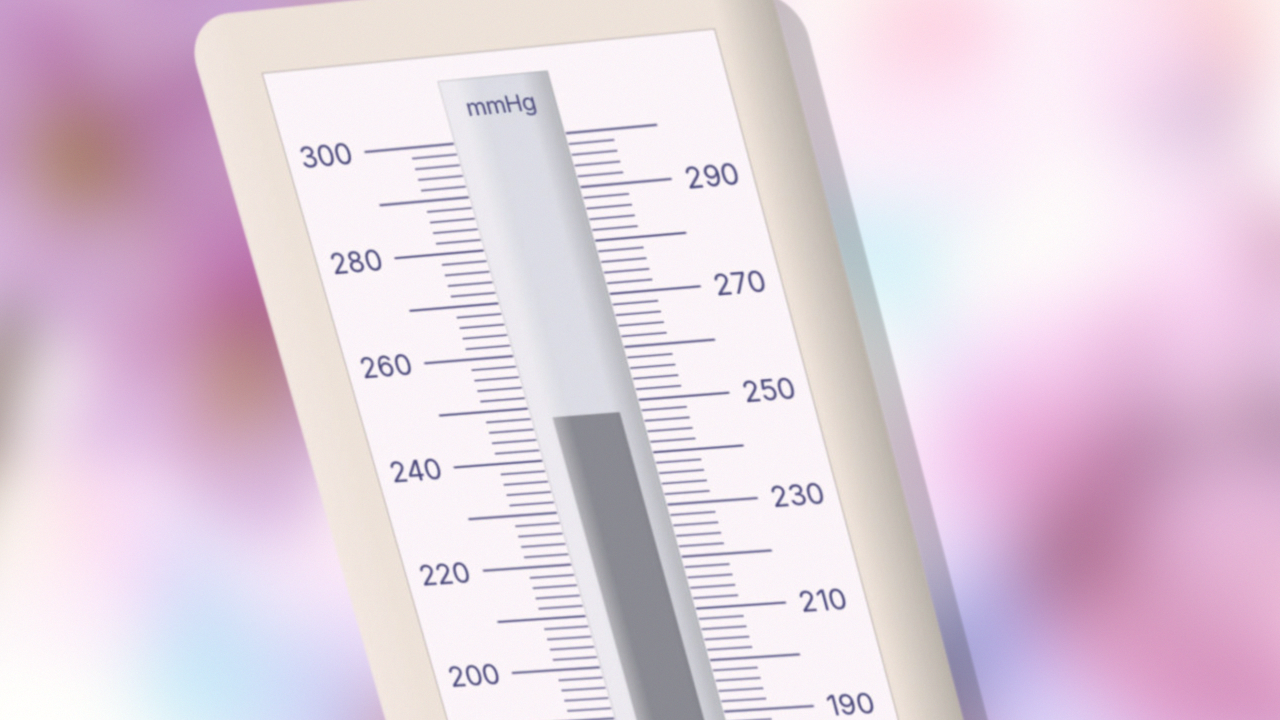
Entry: 248,mmHg
